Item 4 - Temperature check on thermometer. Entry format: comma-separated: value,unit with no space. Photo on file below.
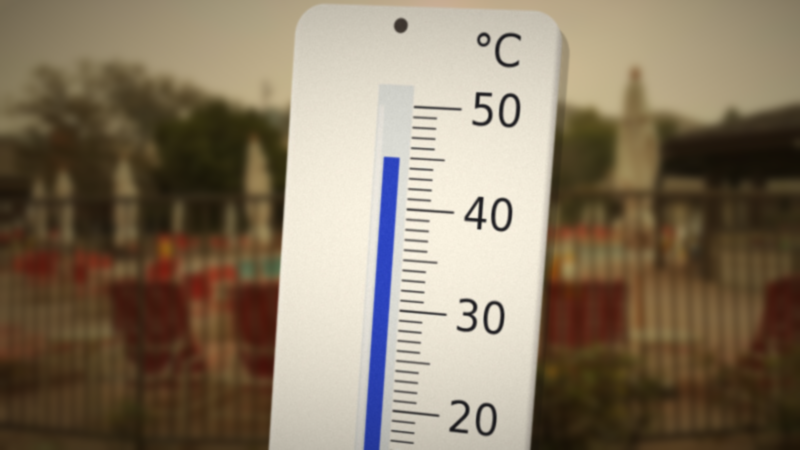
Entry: 45,°C
